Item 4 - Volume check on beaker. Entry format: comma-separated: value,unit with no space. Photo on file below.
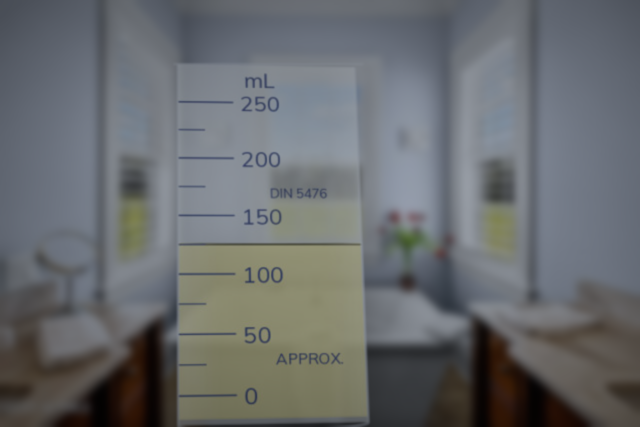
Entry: 125,mL
